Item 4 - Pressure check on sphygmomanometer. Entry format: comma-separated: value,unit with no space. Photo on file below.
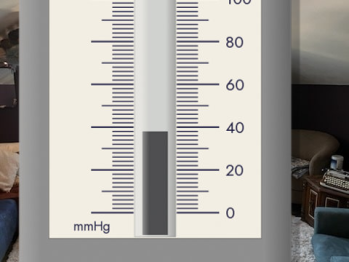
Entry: 38,mmHg
